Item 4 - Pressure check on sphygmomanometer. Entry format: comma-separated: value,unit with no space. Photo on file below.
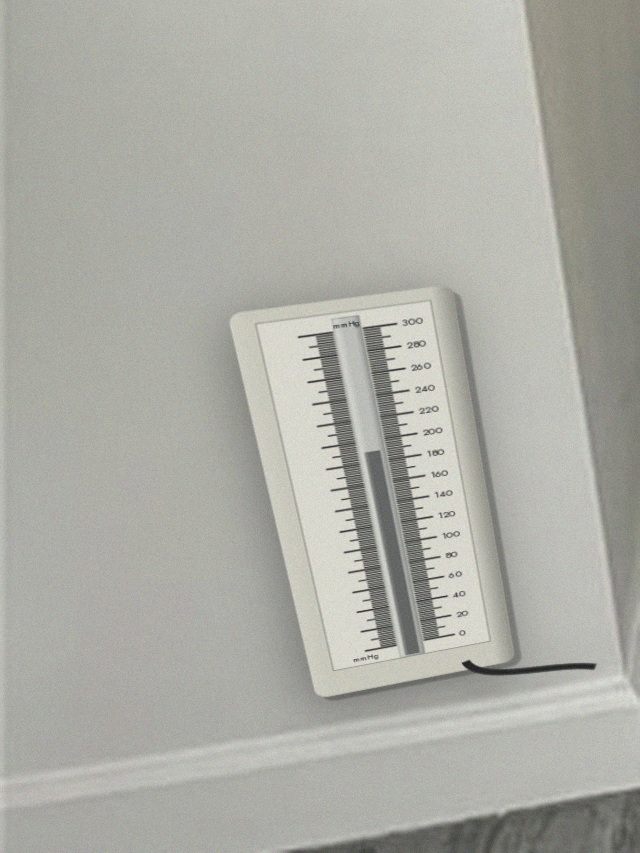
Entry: 190,mmHg
